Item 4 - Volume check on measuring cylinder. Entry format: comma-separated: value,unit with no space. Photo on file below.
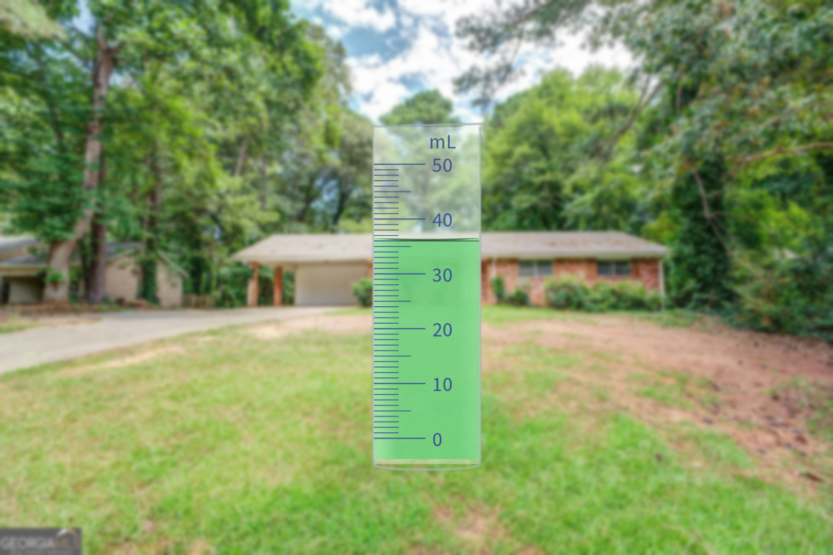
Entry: 36,mL
